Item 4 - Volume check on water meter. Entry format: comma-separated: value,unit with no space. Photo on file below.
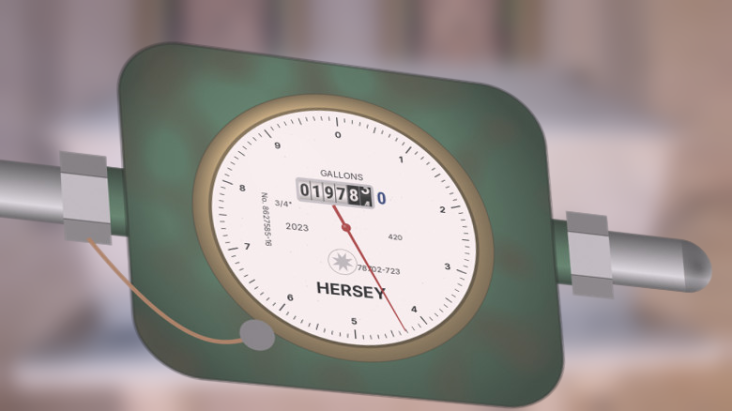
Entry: 197834.3,gal
